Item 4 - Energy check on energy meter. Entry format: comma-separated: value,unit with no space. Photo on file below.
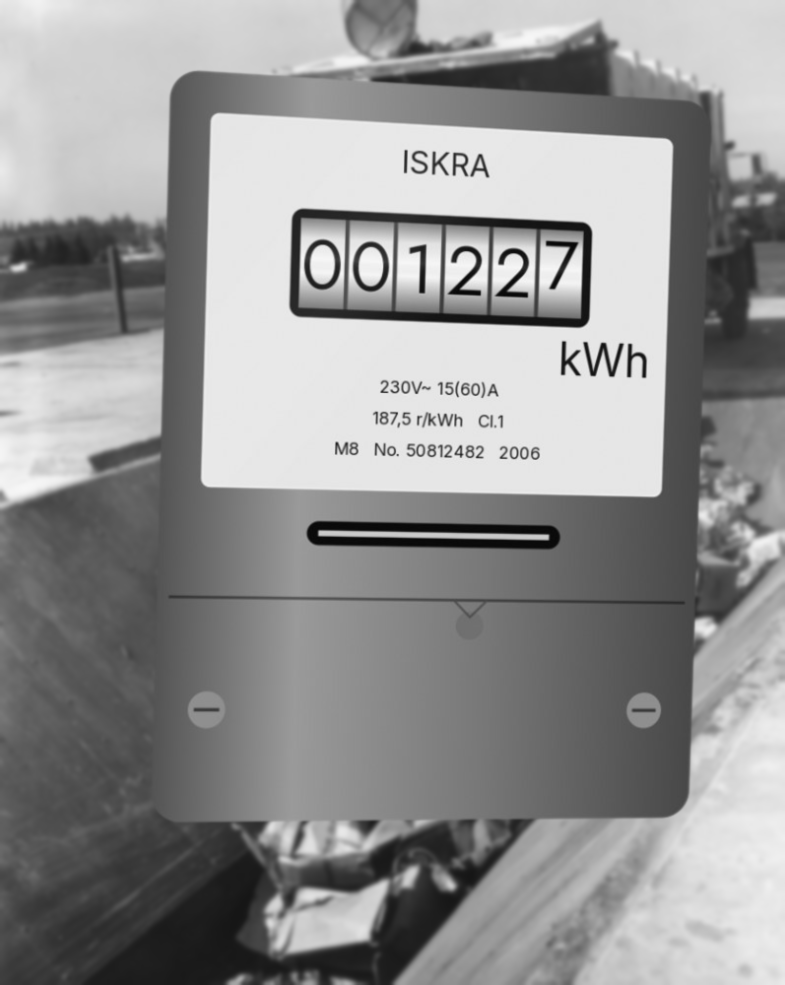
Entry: 1227,kWh
